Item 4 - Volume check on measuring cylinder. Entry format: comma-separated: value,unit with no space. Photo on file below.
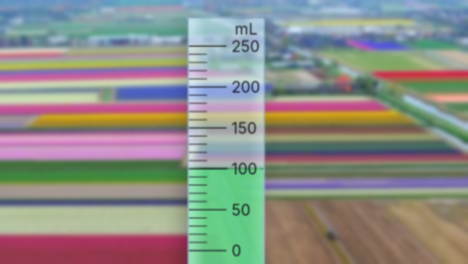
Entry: 100,mL
